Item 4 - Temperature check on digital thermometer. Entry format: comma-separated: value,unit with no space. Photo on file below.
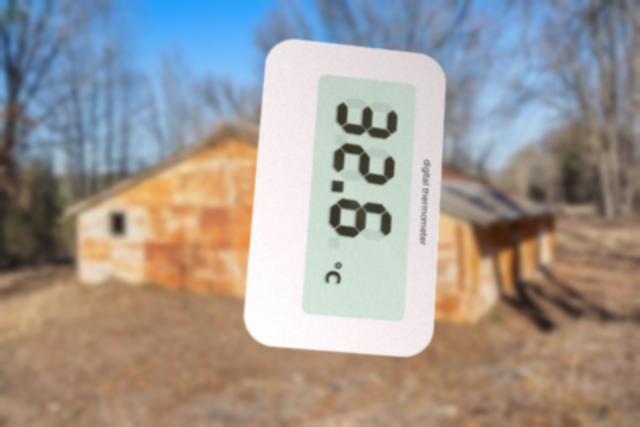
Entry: 32.6,°C
